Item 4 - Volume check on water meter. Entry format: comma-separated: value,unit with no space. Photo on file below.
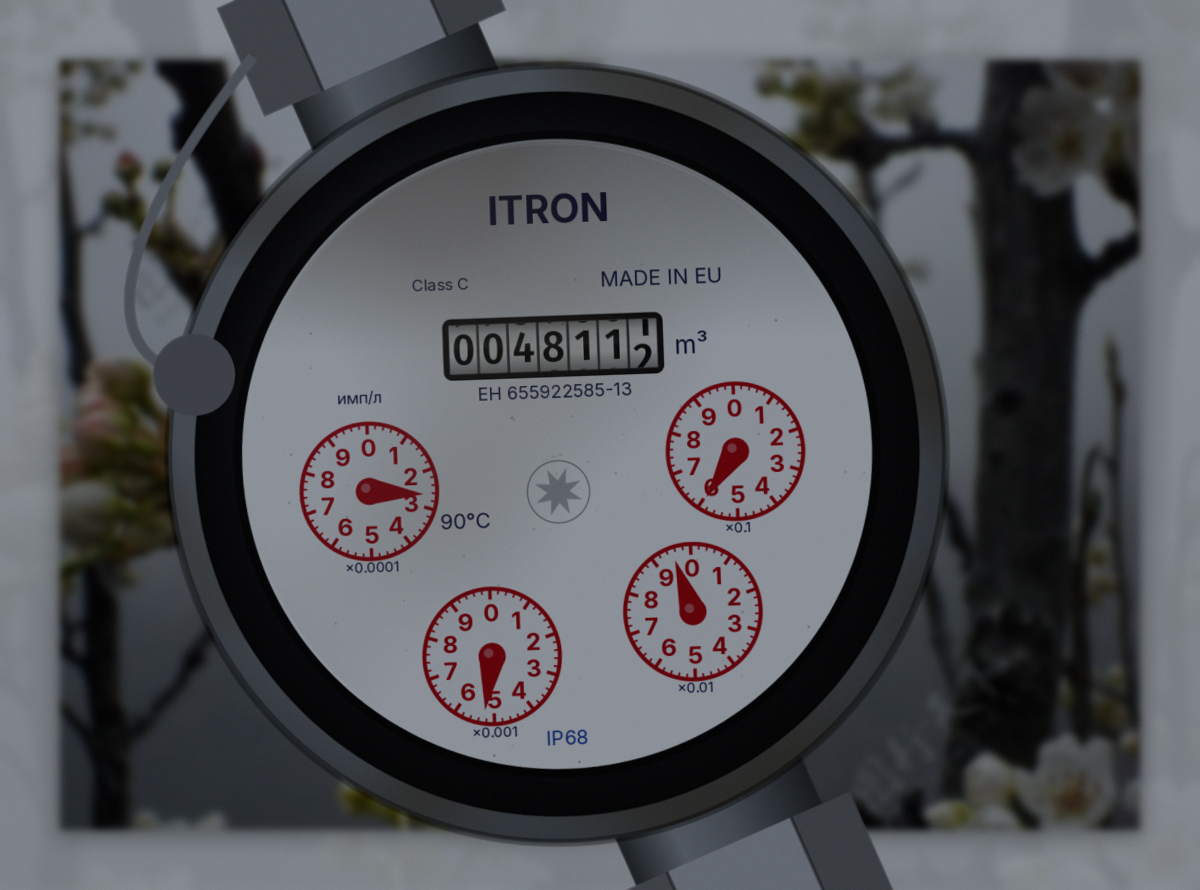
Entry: 48111.5952,m³
